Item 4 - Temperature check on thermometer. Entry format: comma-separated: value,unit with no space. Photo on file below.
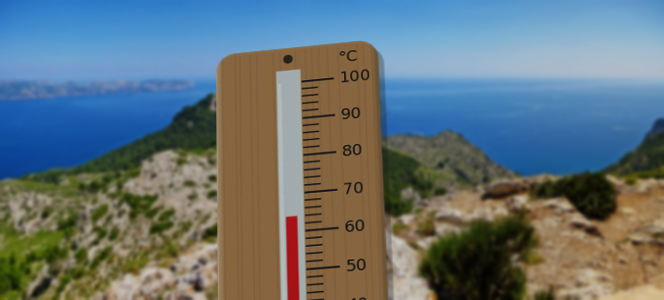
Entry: 64,°C
